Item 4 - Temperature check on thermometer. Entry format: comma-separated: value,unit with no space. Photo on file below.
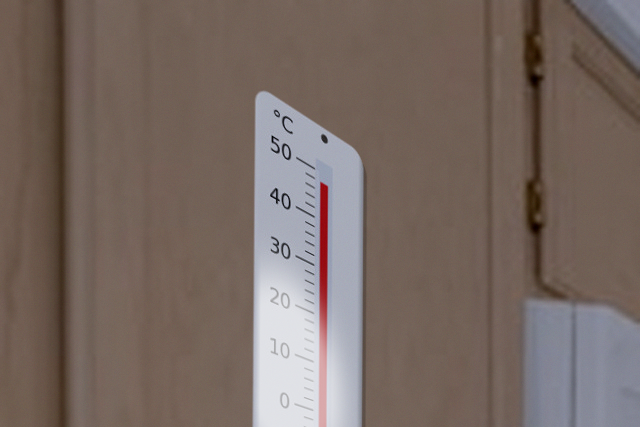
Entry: 48,°C
